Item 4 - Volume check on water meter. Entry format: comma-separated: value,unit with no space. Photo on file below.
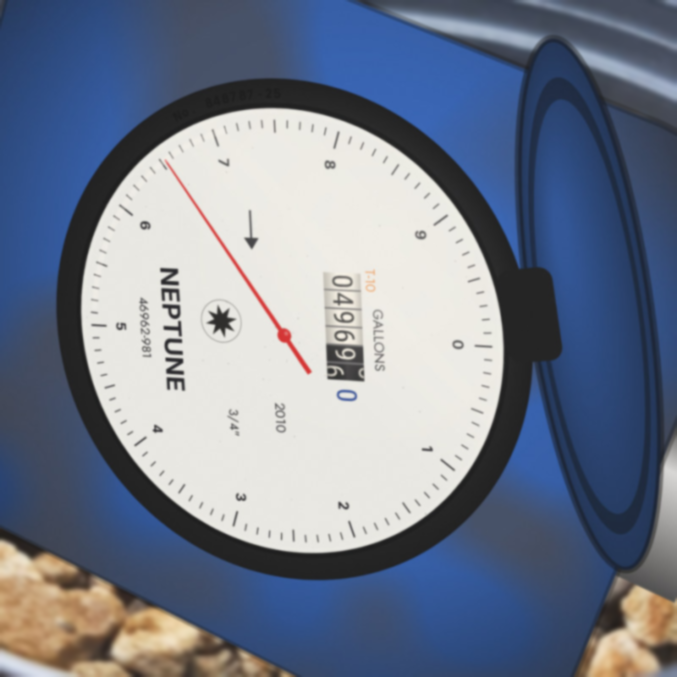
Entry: 496956.5,gal
